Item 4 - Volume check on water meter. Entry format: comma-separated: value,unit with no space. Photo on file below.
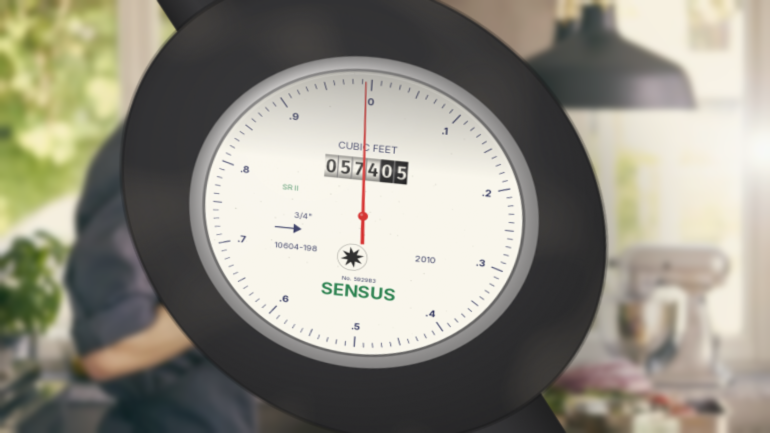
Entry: 57404.99,ft³
